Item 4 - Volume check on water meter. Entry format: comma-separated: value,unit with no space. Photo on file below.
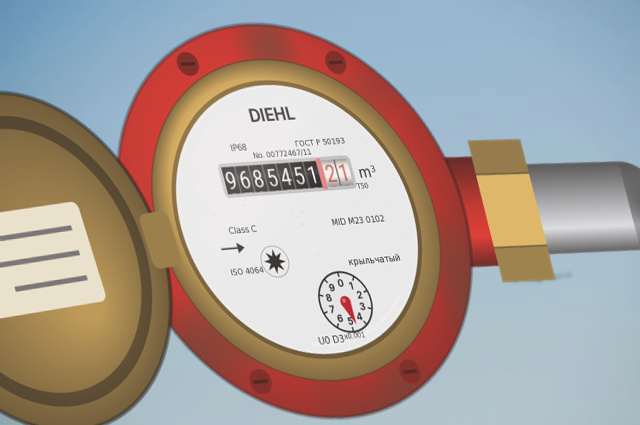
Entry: 9685451.214,m³
